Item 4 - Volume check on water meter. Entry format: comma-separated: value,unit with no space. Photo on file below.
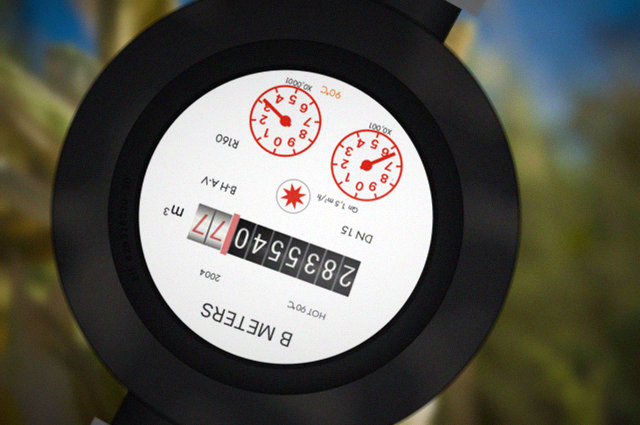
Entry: 2835540.7763,m³
